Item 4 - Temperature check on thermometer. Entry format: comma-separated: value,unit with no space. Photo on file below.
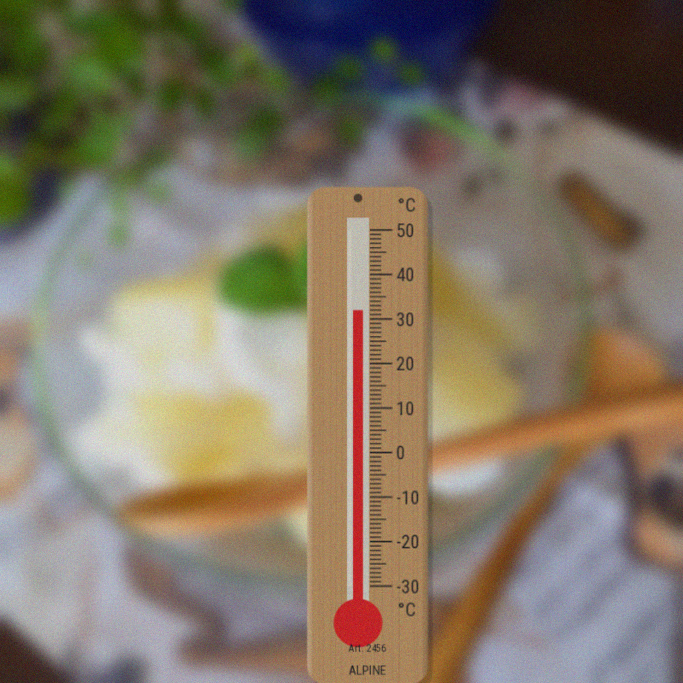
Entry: 32,°C
